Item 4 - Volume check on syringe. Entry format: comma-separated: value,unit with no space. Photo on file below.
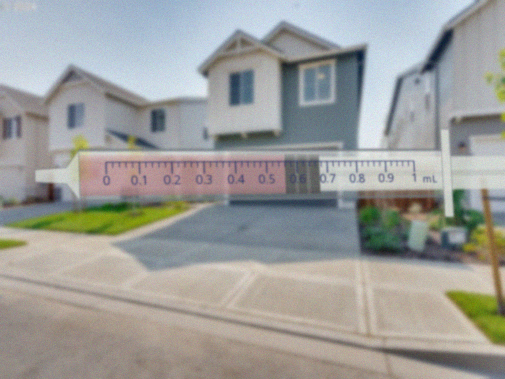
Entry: 0.56,mL
